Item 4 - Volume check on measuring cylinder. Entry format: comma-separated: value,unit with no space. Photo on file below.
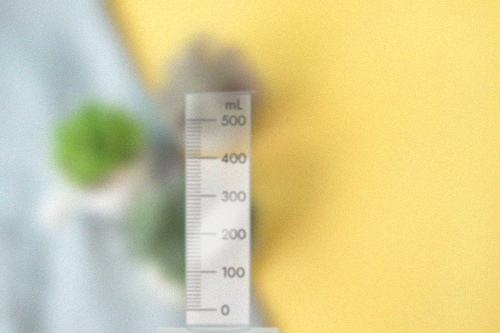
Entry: 400,mL
